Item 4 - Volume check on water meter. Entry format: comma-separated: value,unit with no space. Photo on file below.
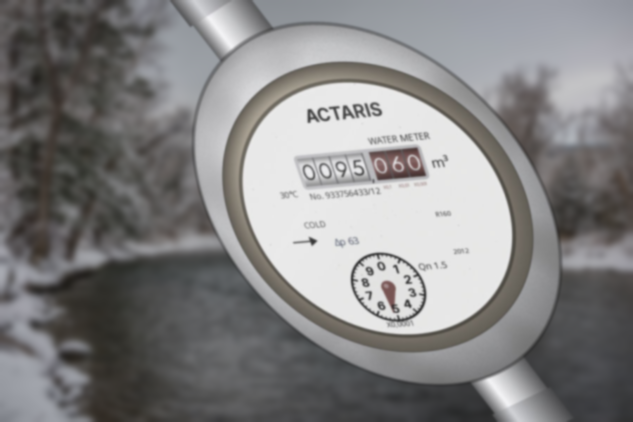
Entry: 95.0605,m³
